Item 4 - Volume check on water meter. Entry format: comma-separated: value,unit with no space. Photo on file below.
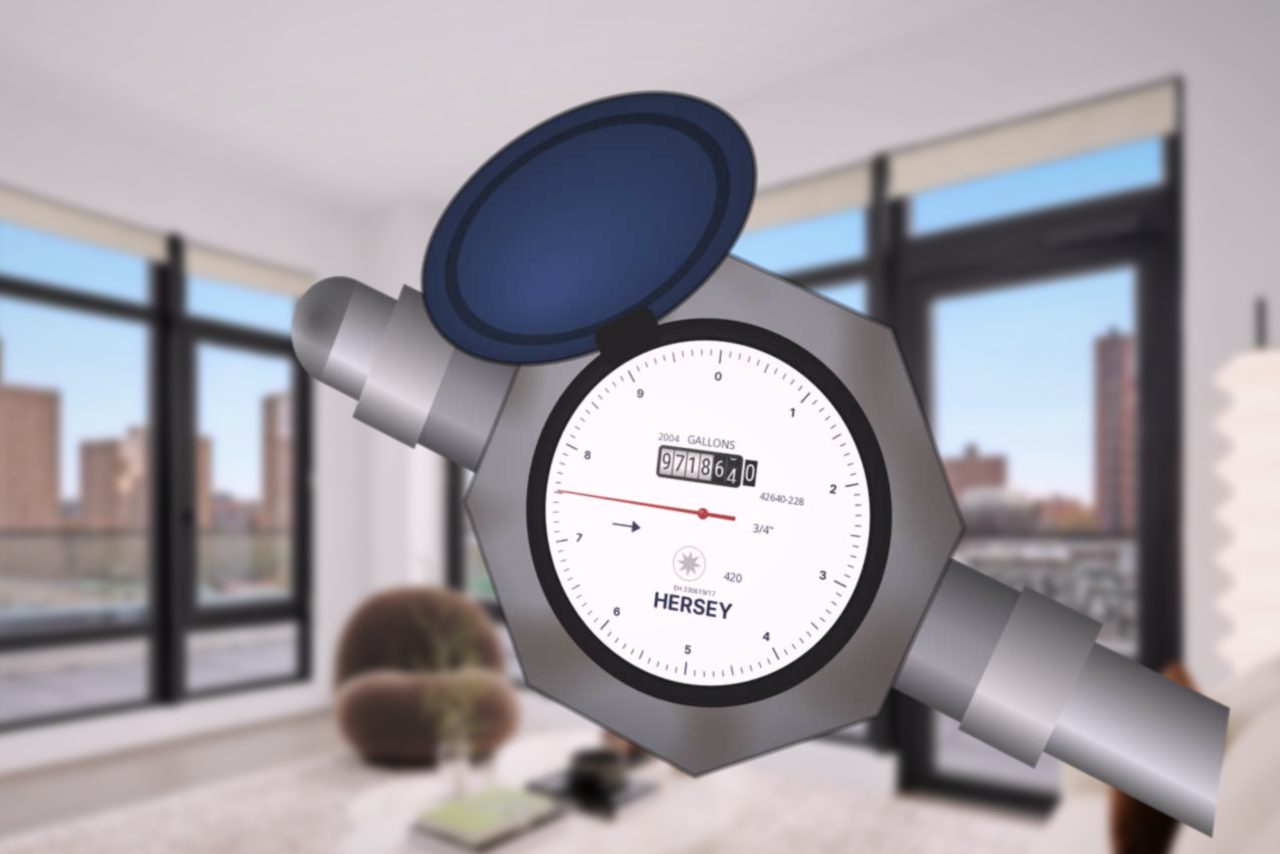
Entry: 9718637.5,gal
